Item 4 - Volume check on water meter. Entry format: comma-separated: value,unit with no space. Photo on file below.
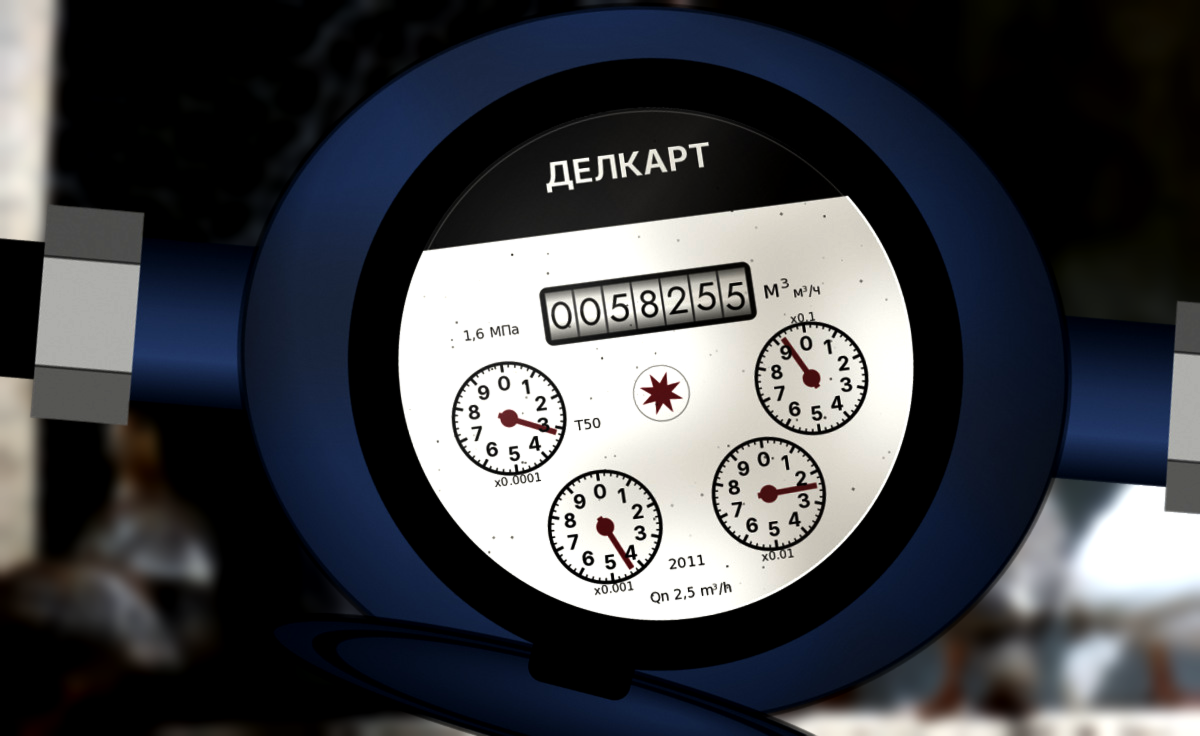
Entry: 58254.9243,m³
